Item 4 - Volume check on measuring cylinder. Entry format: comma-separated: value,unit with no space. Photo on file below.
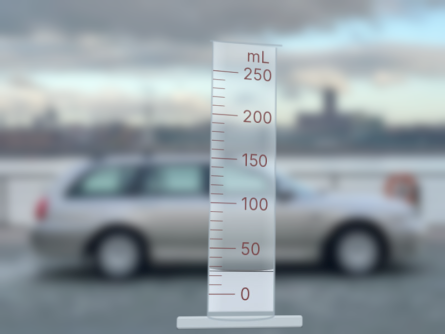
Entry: 25,mL
